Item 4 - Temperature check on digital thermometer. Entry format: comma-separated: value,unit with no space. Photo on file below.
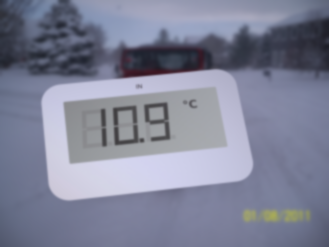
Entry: 10.9,°C
